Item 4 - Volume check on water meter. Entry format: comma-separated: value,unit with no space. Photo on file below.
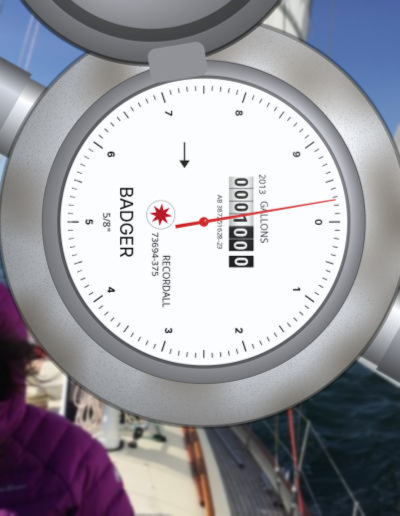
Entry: 999.7,gal
